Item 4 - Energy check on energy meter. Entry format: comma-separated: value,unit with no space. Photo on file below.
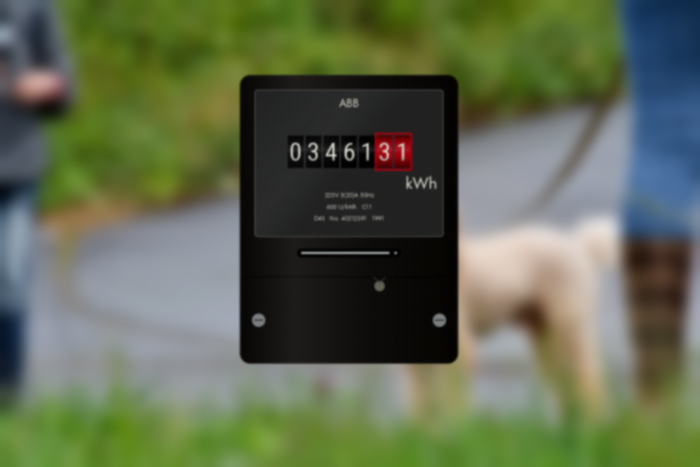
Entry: 3461.31,kWh
